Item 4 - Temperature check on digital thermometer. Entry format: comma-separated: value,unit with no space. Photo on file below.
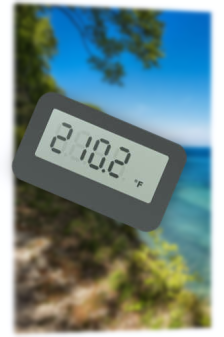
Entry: 210.2,°F
